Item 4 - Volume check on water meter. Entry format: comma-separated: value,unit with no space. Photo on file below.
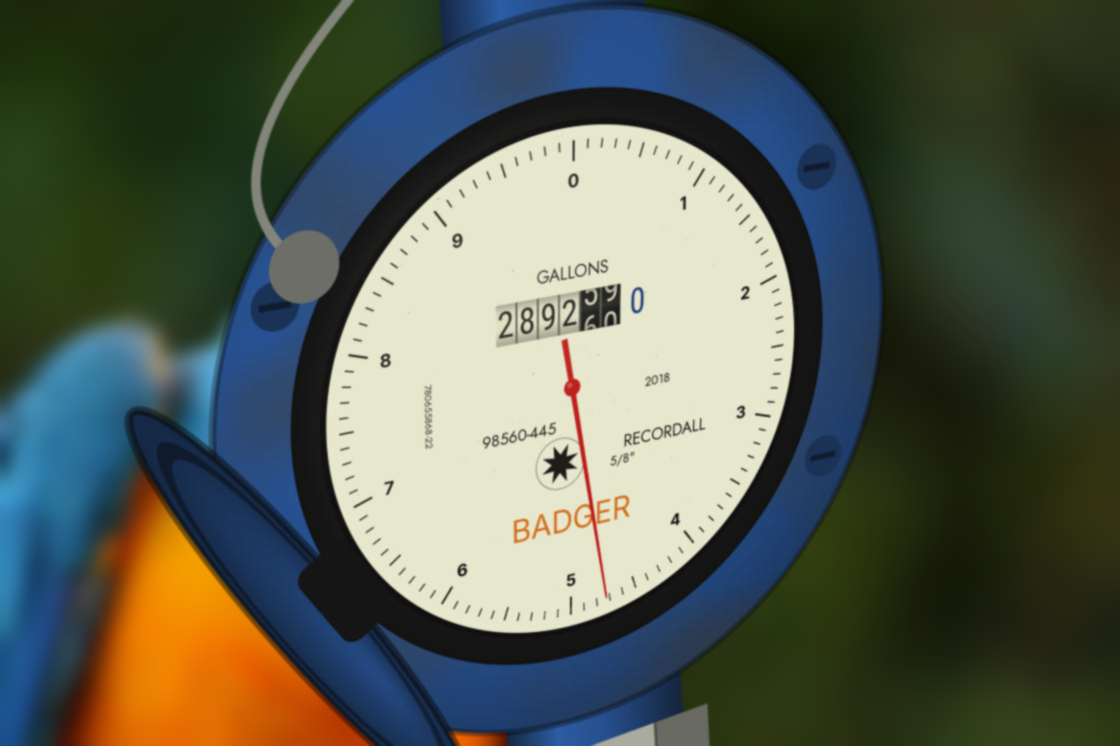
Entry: 2892594.7,gal
